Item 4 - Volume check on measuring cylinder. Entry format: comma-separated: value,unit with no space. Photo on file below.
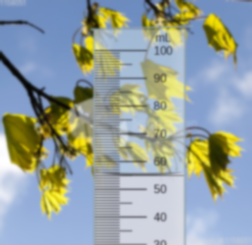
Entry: 55,mL
